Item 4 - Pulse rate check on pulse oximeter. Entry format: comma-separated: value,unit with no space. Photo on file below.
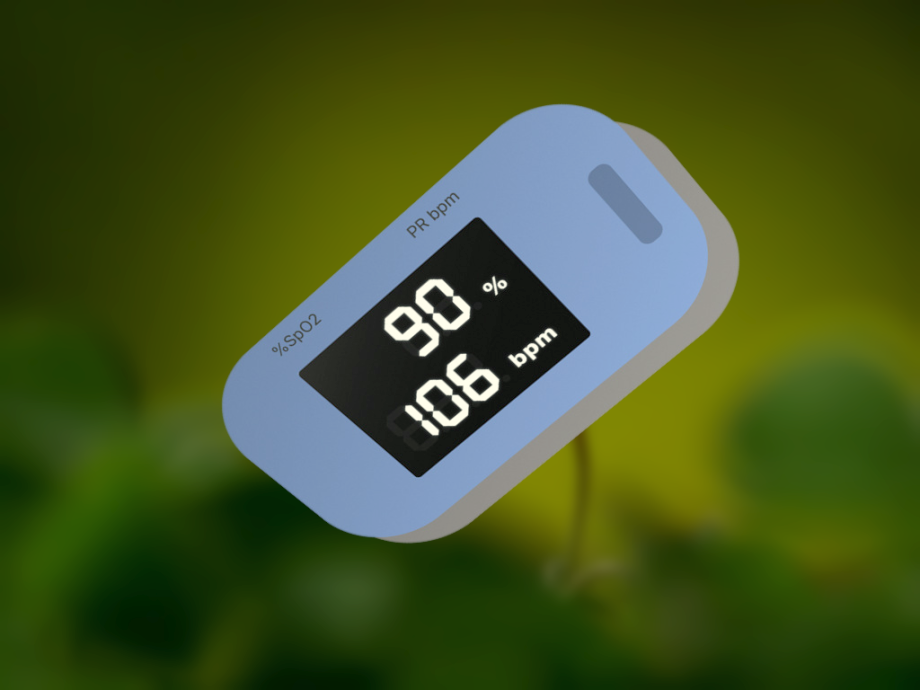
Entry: 106,bpm
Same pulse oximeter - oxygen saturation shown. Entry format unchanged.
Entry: 90,%
